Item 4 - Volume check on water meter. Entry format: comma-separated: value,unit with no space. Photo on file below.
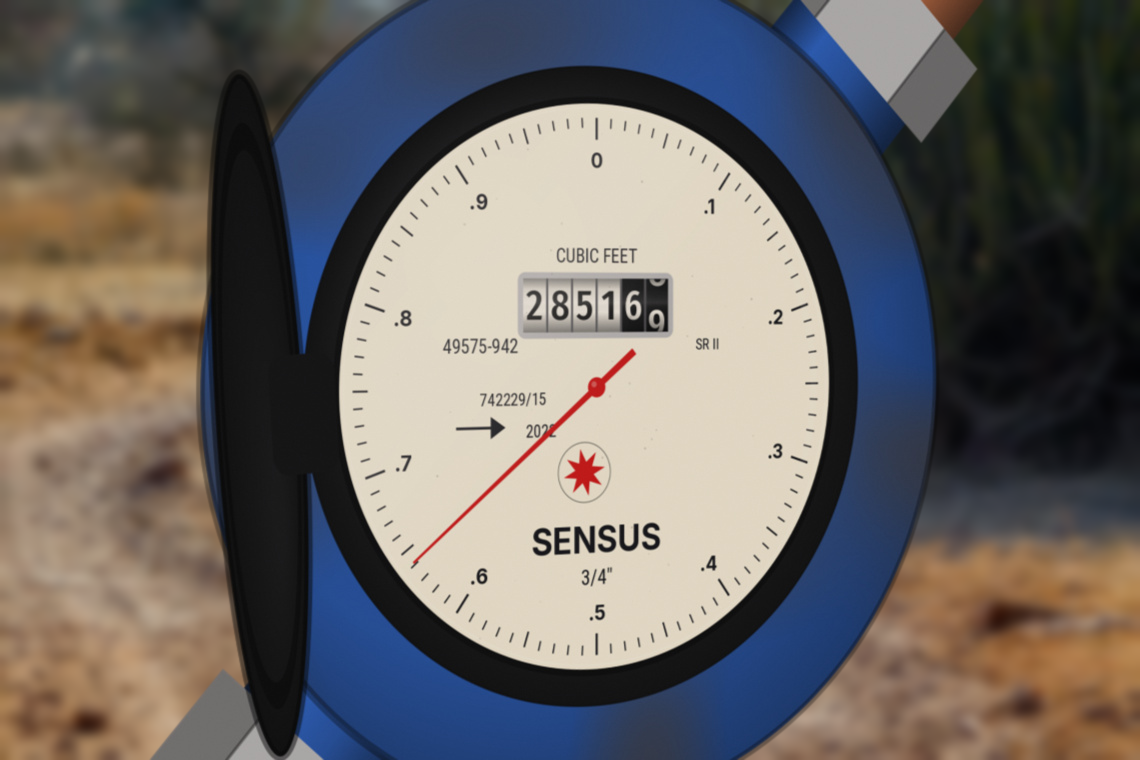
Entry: 285168.64,ft³
